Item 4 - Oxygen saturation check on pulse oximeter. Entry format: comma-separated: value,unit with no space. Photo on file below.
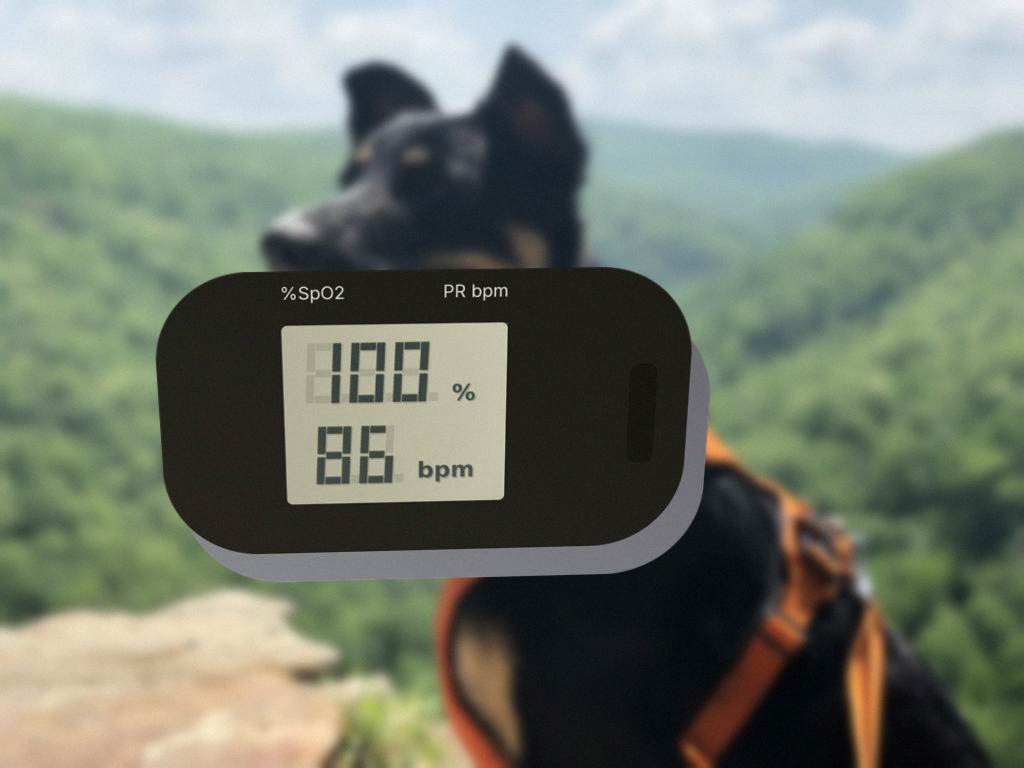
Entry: 100,%
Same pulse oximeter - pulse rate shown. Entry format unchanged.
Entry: 86,bpm
